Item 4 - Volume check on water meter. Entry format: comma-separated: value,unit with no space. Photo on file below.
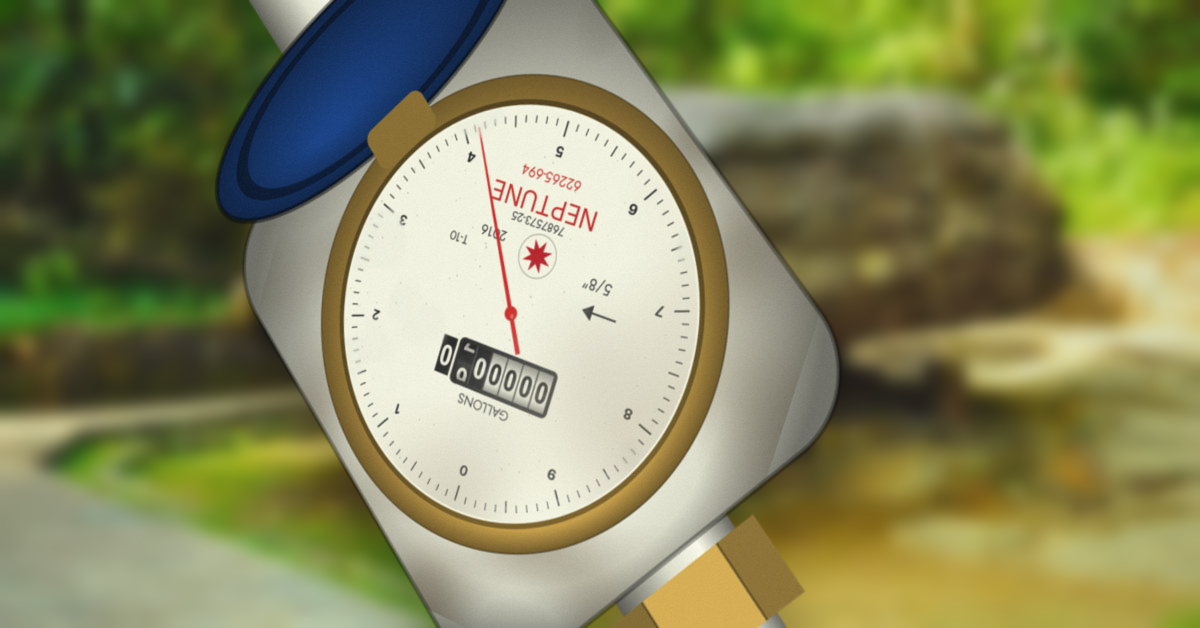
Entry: 64.1,gal
